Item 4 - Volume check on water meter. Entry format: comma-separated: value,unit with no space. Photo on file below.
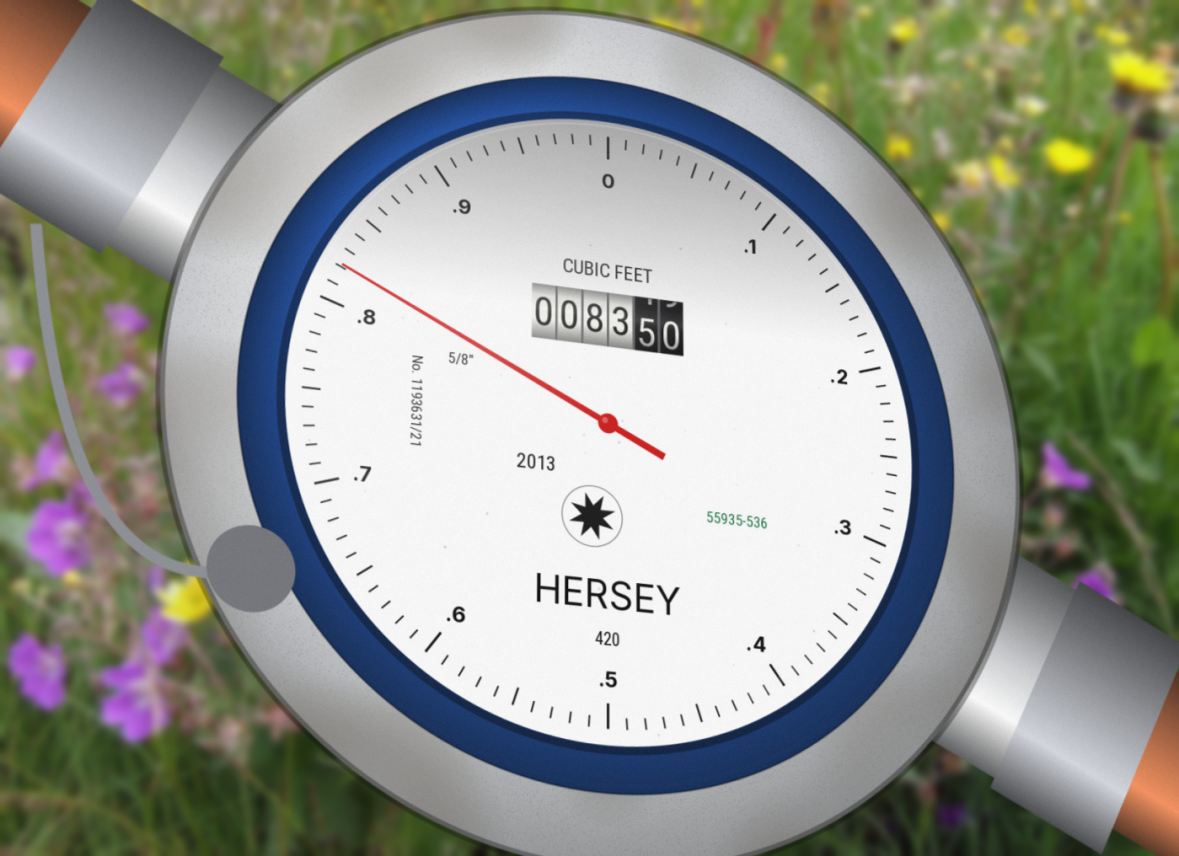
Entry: 8349.82,ft³
